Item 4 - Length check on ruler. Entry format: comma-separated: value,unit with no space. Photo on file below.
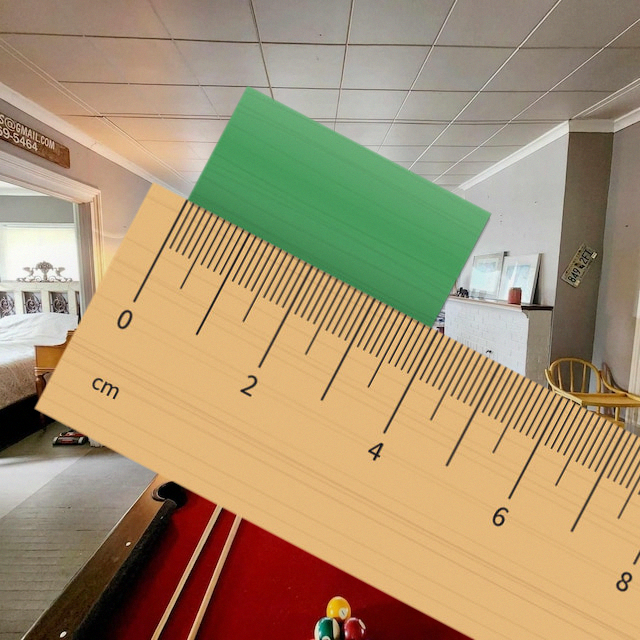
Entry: 3.9,cm
